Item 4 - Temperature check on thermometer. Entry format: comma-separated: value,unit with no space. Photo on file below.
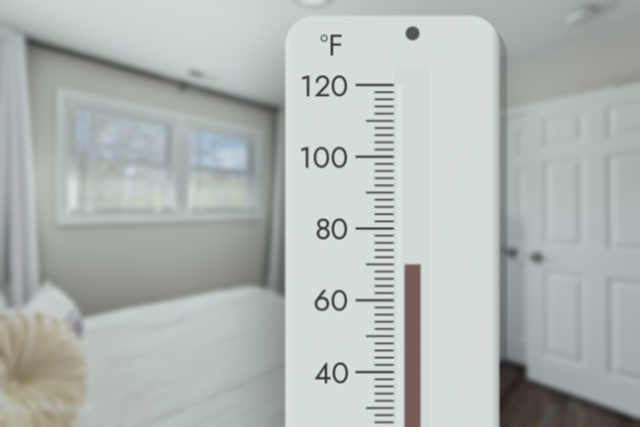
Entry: 70,°F
